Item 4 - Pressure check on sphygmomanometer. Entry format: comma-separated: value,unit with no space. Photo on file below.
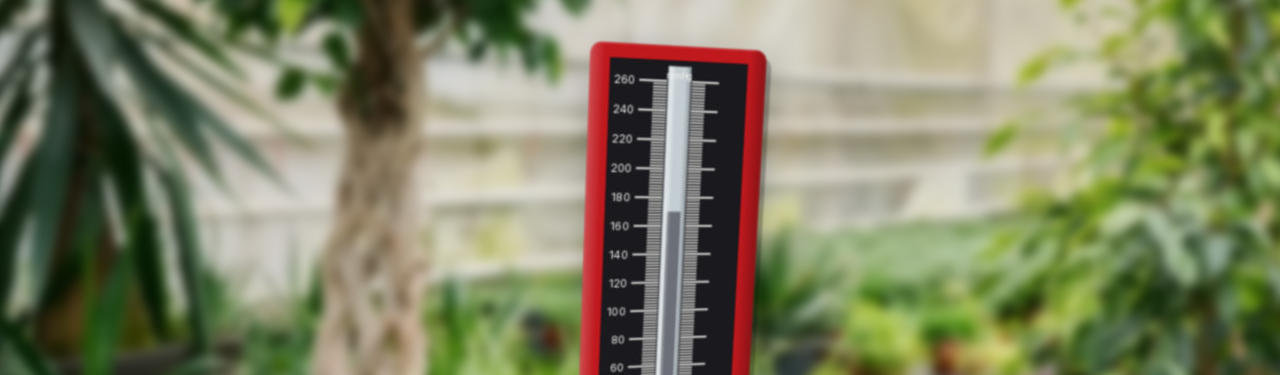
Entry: 170,mmHg
